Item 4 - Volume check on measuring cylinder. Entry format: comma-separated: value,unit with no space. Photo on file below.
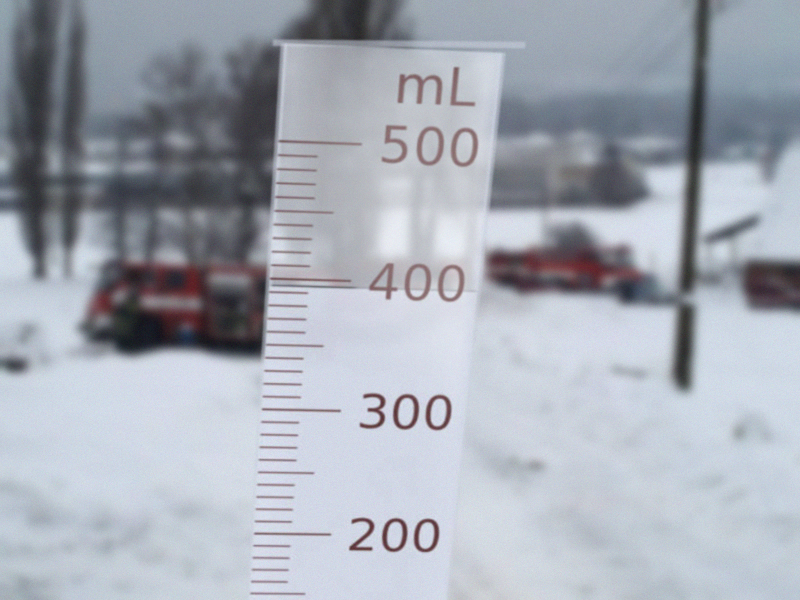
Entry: 395,mL
